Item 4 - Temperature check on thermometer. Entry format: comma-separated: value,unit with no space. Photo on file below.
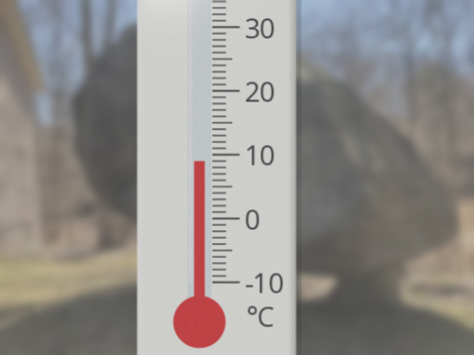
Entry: 9,°C
